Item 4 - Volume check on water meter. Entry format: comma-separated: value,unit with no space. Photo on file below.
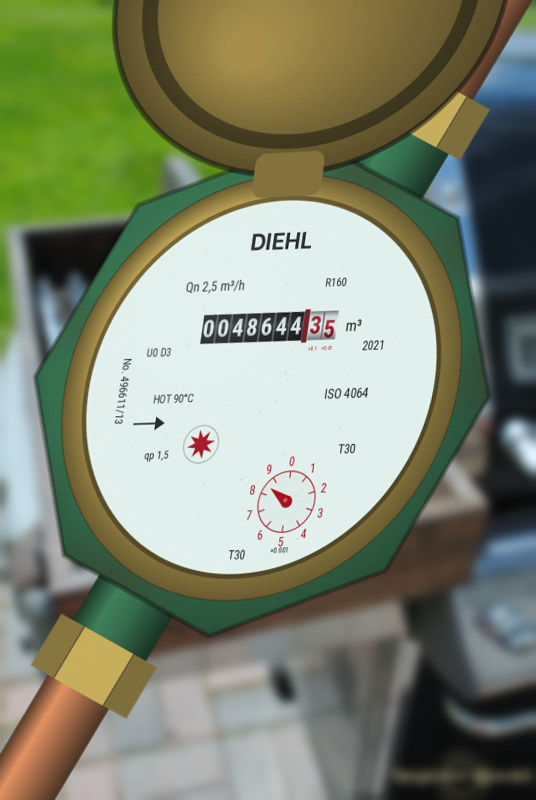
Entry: 48644.348,m³
